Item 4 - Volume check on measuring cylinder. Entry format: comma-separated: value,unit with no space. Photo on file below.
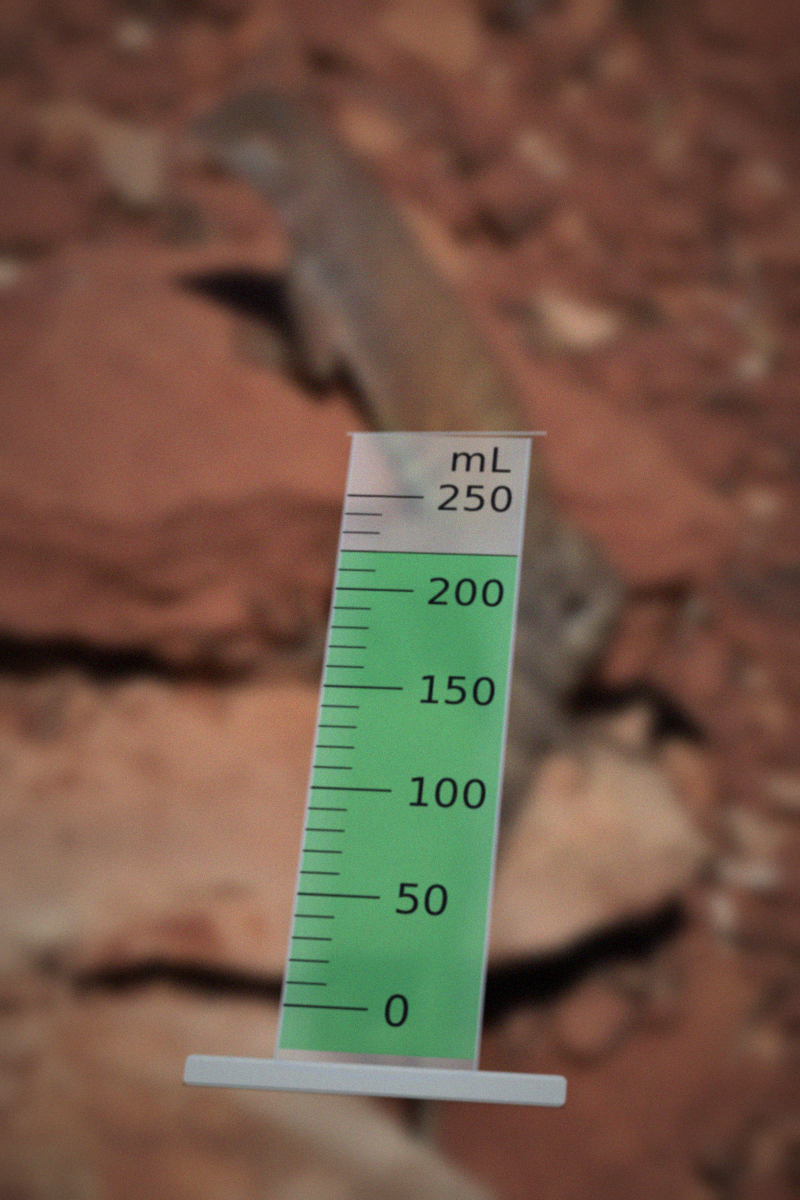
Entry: 220,mL
